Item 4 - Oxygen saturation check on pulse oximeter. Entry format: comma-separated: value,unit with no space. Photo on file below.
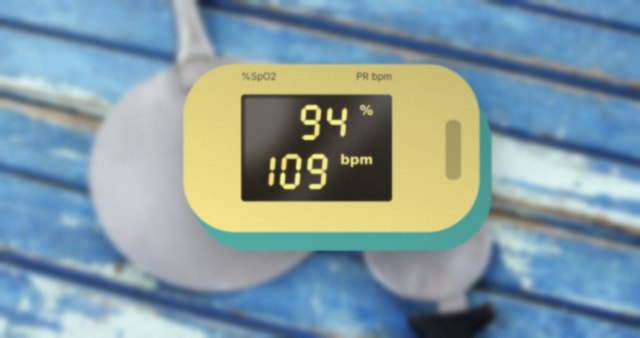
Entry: 94,%
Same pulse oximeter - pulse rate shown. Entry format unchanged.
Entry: 109,bpm
